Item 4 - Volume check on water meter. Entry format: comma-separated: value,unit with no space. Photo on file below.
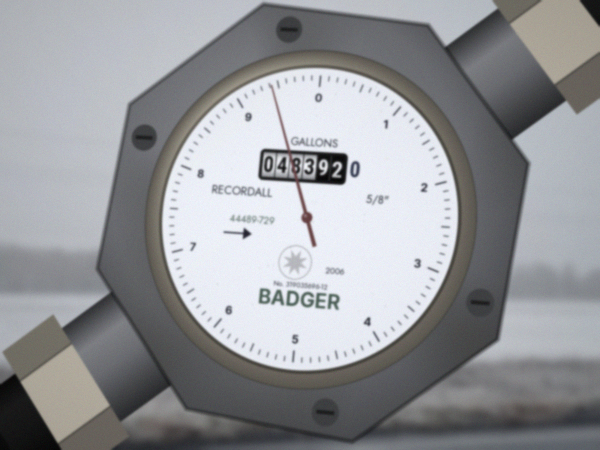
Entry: 483919.4,gal
